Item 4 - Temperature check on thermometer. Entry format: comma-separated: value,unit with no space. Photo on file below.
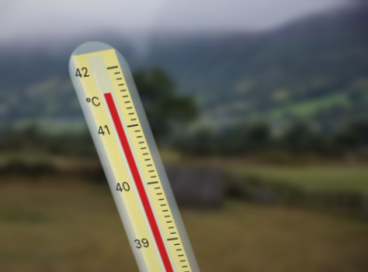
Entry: 41.6,°C
